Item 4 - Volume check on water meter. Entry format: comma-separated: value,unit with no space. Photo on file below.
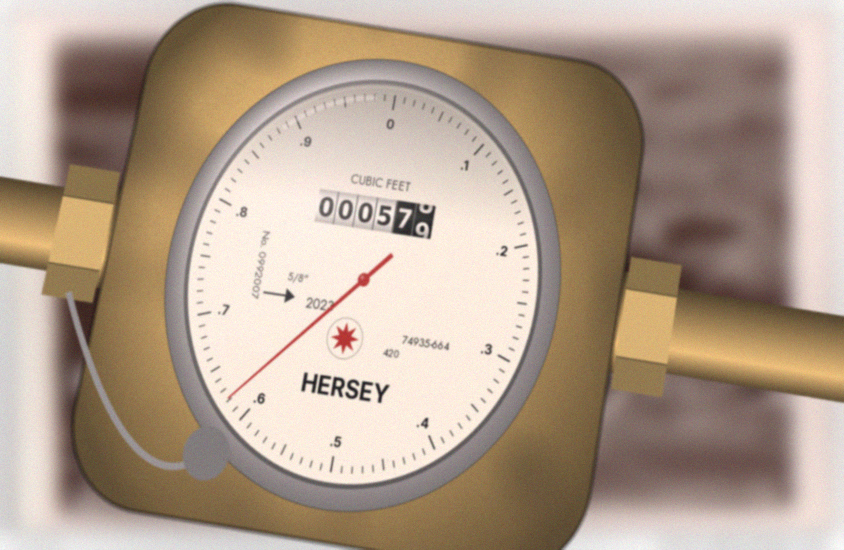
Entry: 578.62,ft³
